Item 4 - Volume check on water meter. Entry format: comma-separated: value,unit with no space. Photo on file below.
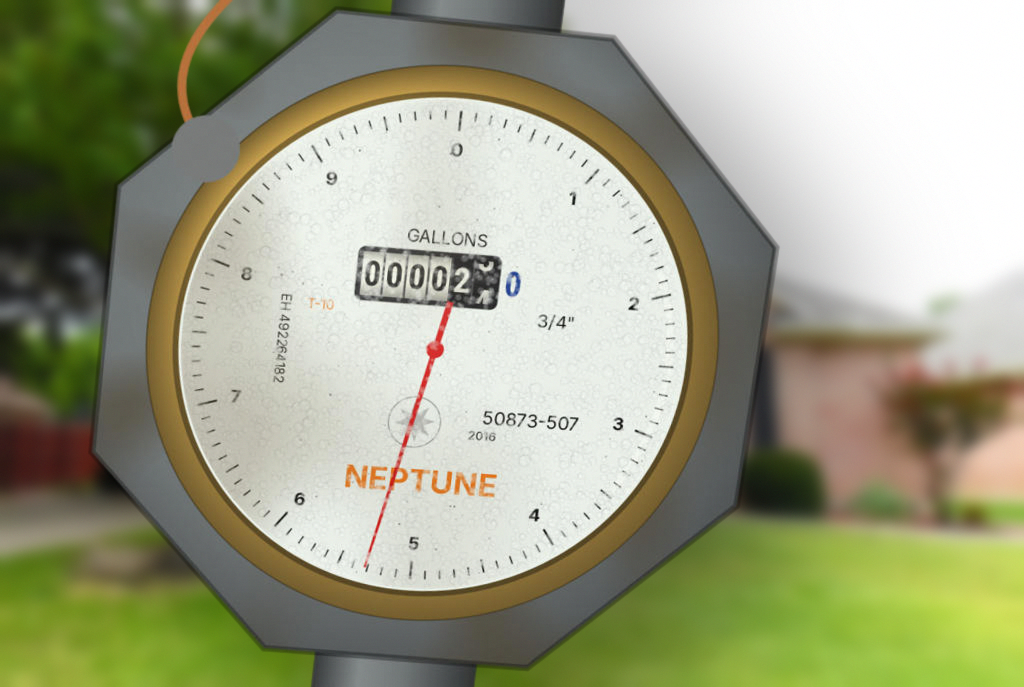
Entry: 235.3,gal
